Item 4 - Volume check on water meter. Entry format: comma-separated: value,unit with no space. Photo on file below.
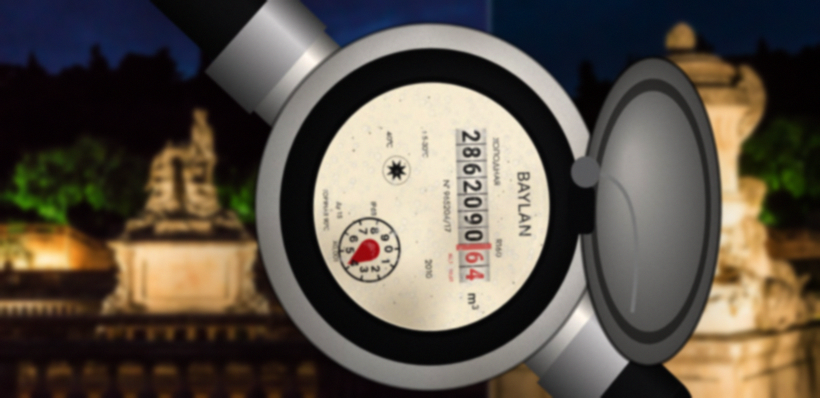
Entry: 2862090.644,m³
